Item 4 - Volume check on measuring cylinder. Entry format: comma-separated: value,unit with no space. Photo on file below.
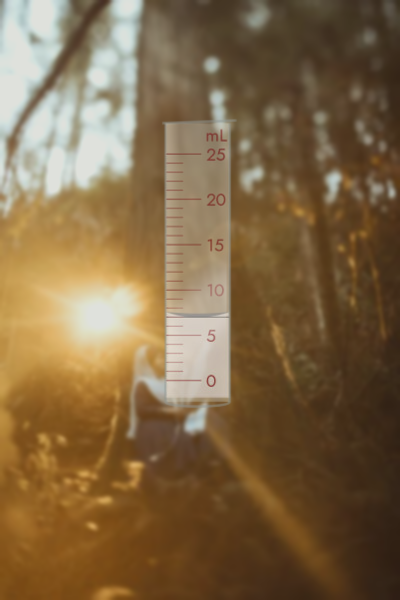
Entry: 7,mL
